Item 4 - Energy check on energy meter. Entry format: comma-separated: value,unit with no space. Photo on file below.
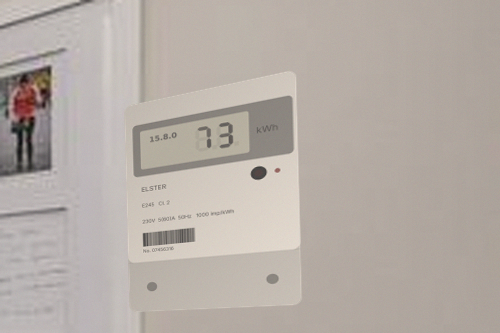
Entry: 73,kWh
